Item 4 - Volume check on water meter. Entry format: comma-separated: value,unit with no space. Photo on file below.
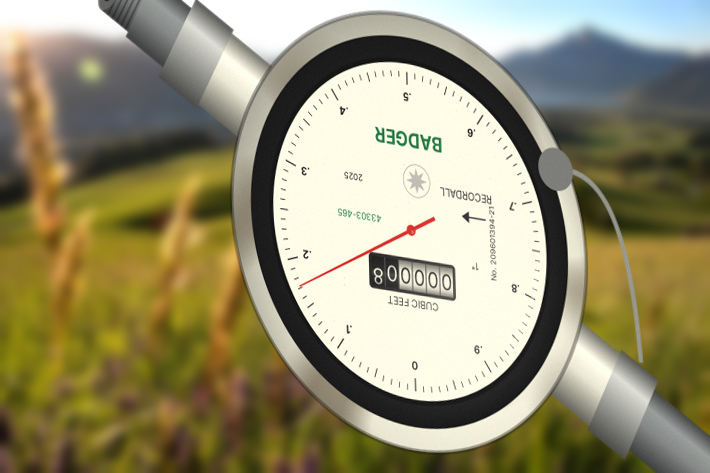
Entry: 8.17,ft³
